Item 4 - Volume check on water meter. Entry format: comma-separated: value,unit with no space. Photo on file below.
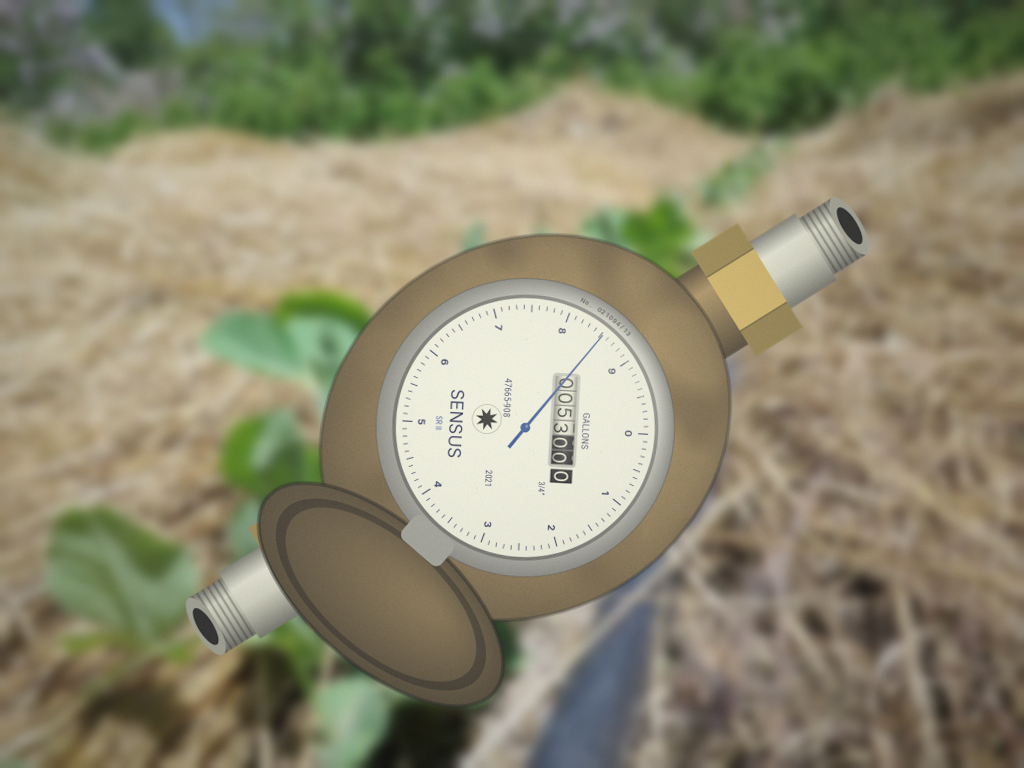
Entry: 52998.5,gal
